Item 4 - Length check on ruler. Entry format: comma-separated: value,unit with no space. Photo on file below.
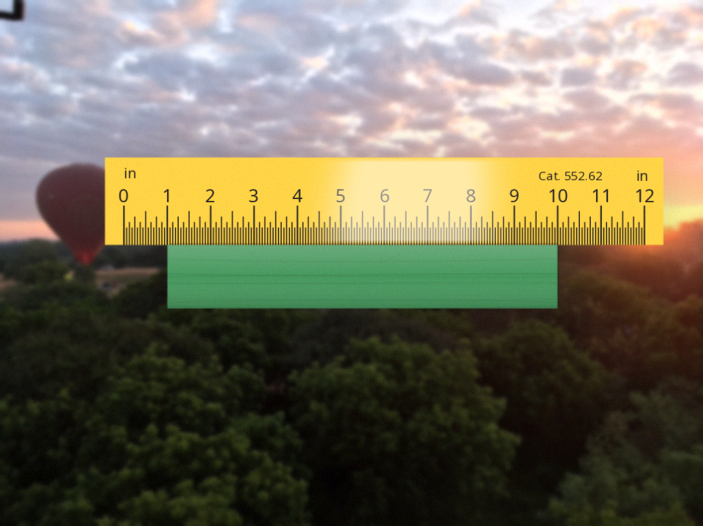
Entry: 9,in
